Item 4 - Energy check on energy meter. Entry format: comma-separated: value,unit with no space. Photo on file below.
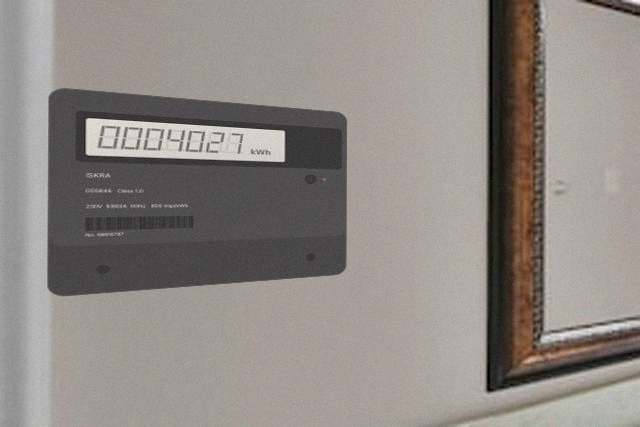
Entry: 4027,kWh
